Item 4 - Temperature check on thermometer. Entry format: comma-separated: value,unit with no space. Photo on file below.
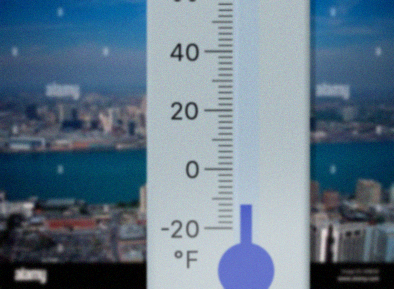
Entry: -12,°F
